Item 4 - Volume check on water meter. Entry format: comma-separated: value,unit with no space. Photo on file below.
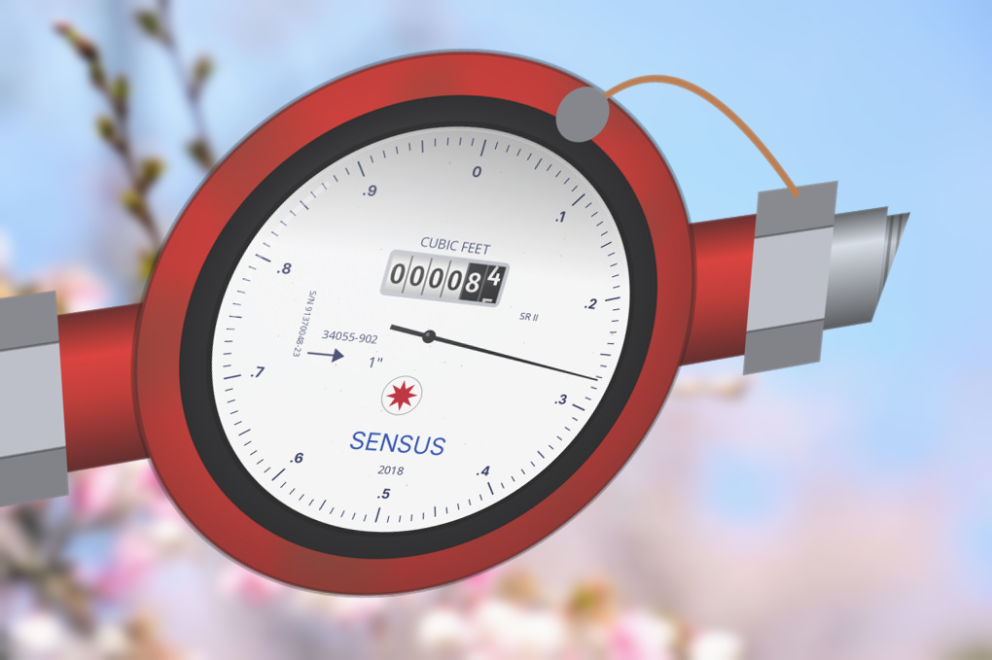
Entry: 84.27,ft³
